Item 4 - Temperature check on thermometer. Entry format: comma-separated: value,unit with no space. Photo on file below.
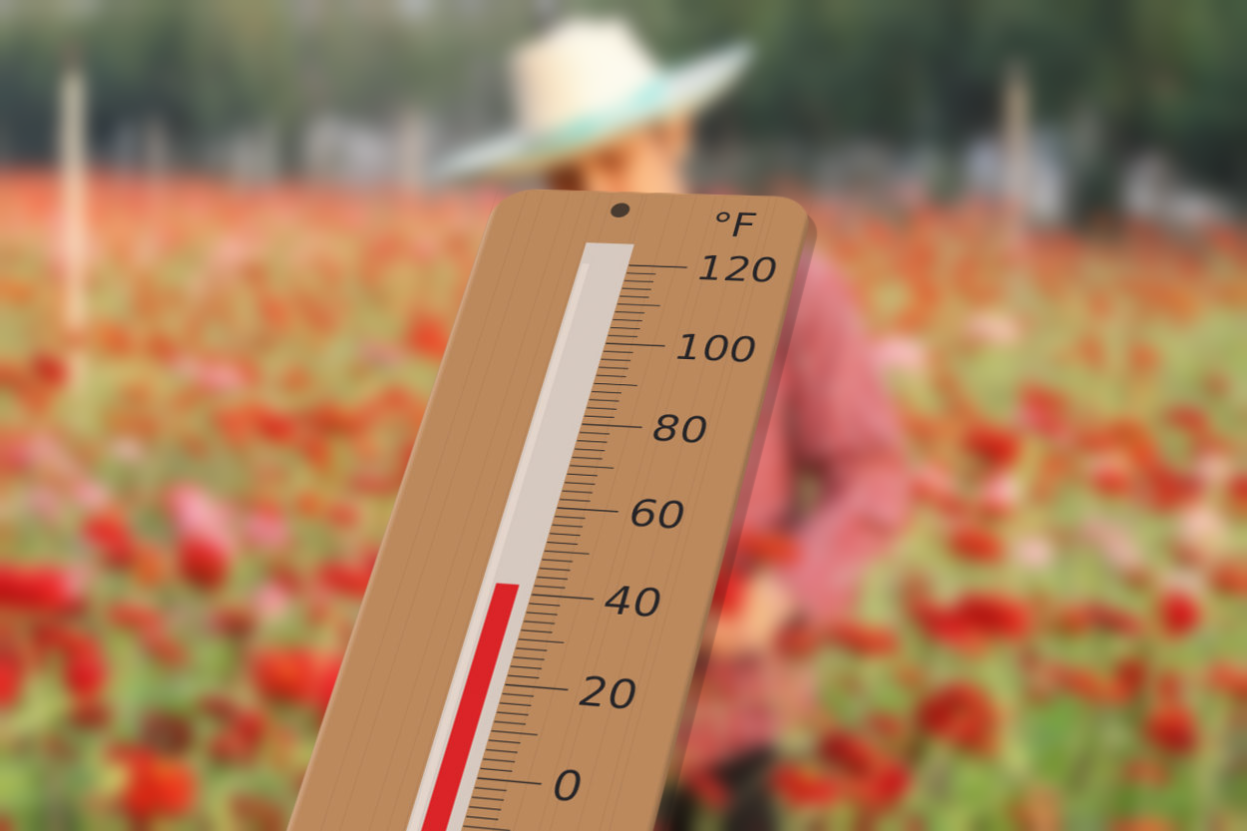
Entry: 42,°F
